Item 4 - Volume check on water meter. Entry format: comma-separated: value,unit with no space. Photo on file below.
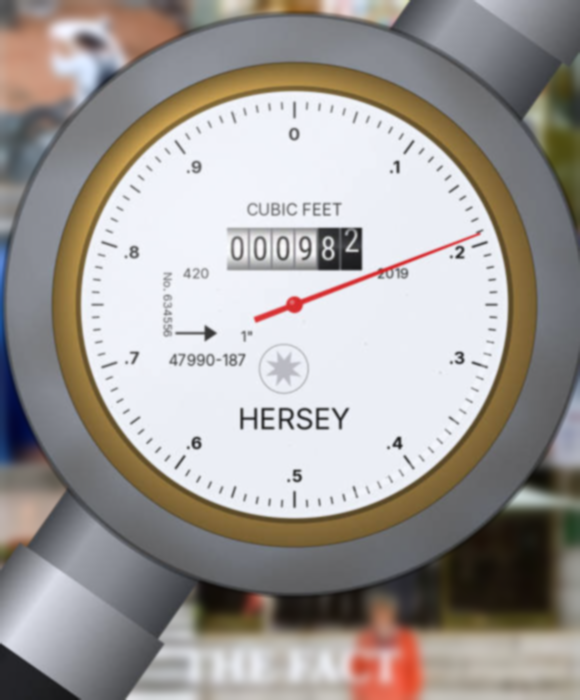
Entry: 982.19,ft³
